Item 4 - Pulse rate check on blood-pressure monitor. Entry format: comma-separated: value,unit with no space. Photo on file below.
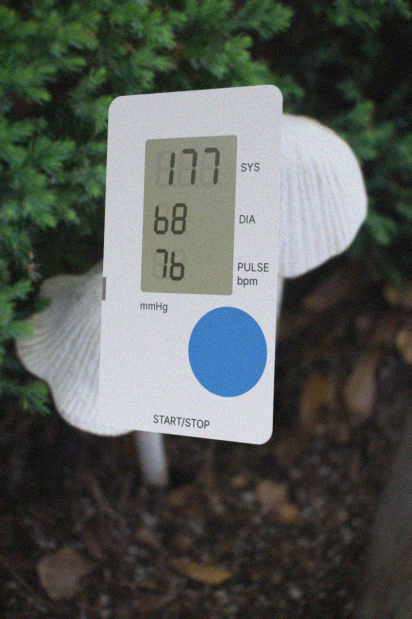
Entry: 76,bpm
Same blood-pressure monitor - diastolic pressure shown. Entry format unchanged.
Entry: 68,mmHg
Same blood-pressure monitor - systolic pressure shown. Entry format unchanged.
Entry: 177,mmHg
